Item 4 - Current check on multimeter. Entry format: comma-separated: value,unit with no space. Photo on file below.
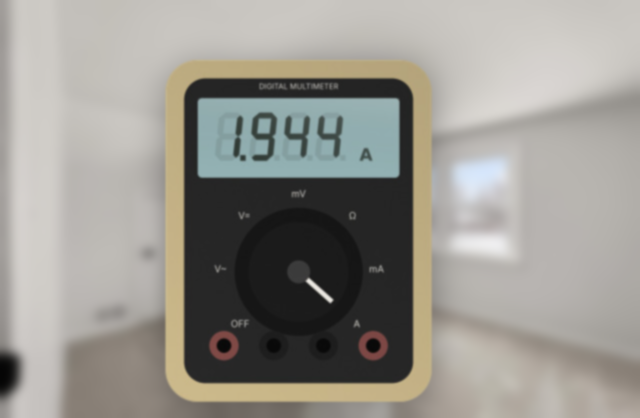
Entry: 1.944,A
